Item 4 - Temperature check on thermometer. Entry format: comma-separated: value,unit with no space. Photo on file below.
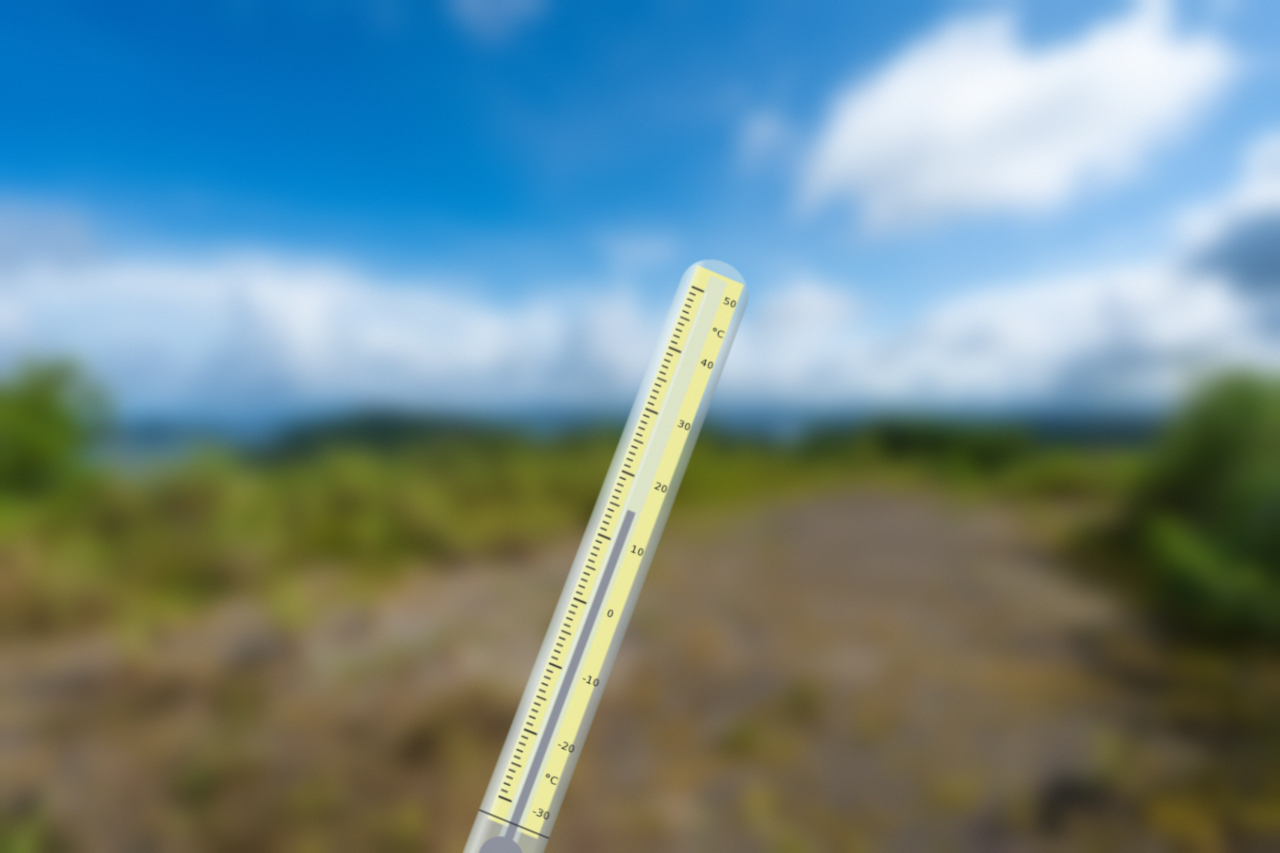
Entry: 15,°C
